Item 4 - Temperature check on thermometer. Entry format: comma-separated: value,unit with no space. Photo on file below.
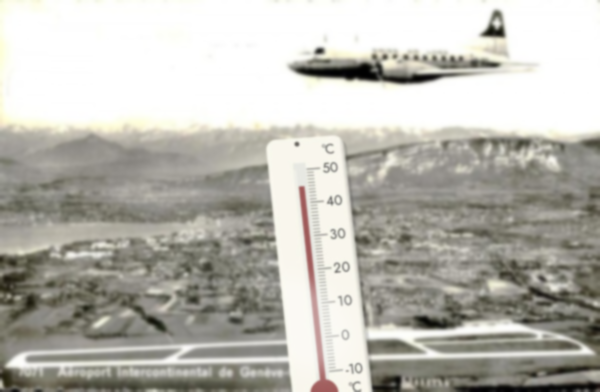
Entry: 45,°C
